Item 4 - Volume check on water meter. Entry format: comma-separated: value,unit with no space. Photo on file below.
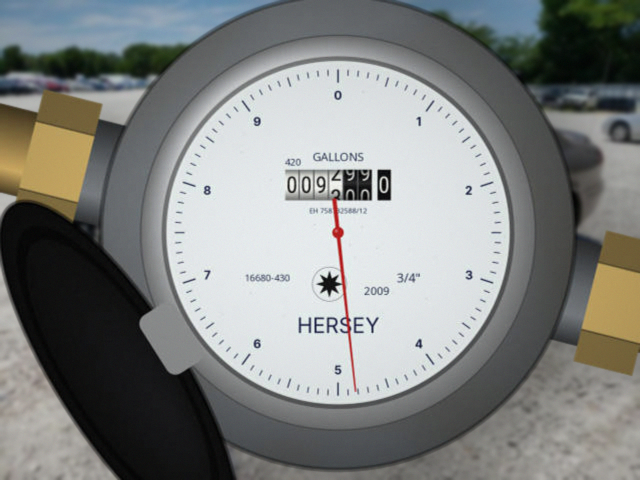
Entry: 92994.8,gal
